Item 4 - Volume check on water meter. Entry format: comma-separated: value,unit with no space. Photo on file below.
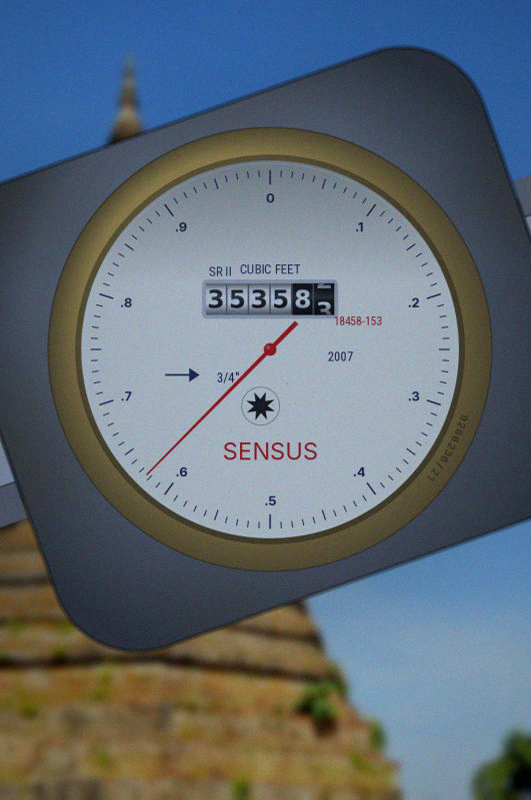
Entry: 353582.62,ft³
